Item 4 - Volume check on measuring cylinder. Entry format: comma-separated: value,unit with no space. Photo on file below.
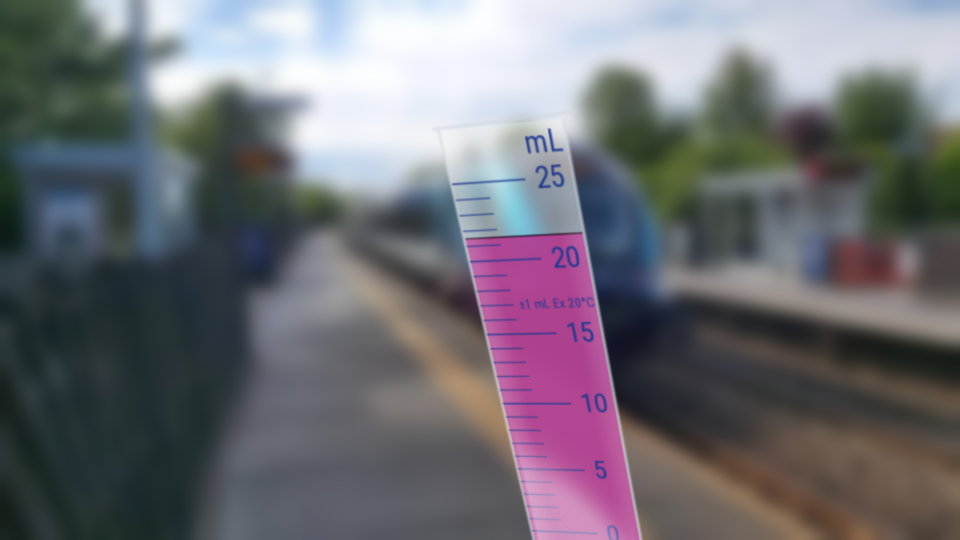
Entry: 21.5,mL
